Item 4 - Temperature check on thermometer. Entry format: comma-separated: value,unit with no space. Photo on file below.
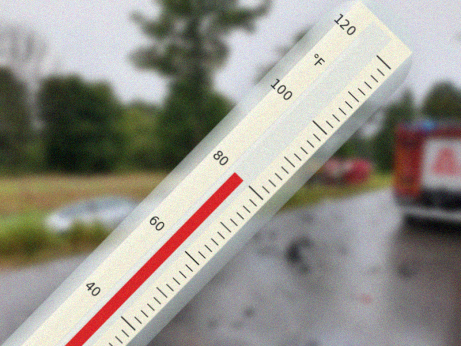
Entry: 80,°F
